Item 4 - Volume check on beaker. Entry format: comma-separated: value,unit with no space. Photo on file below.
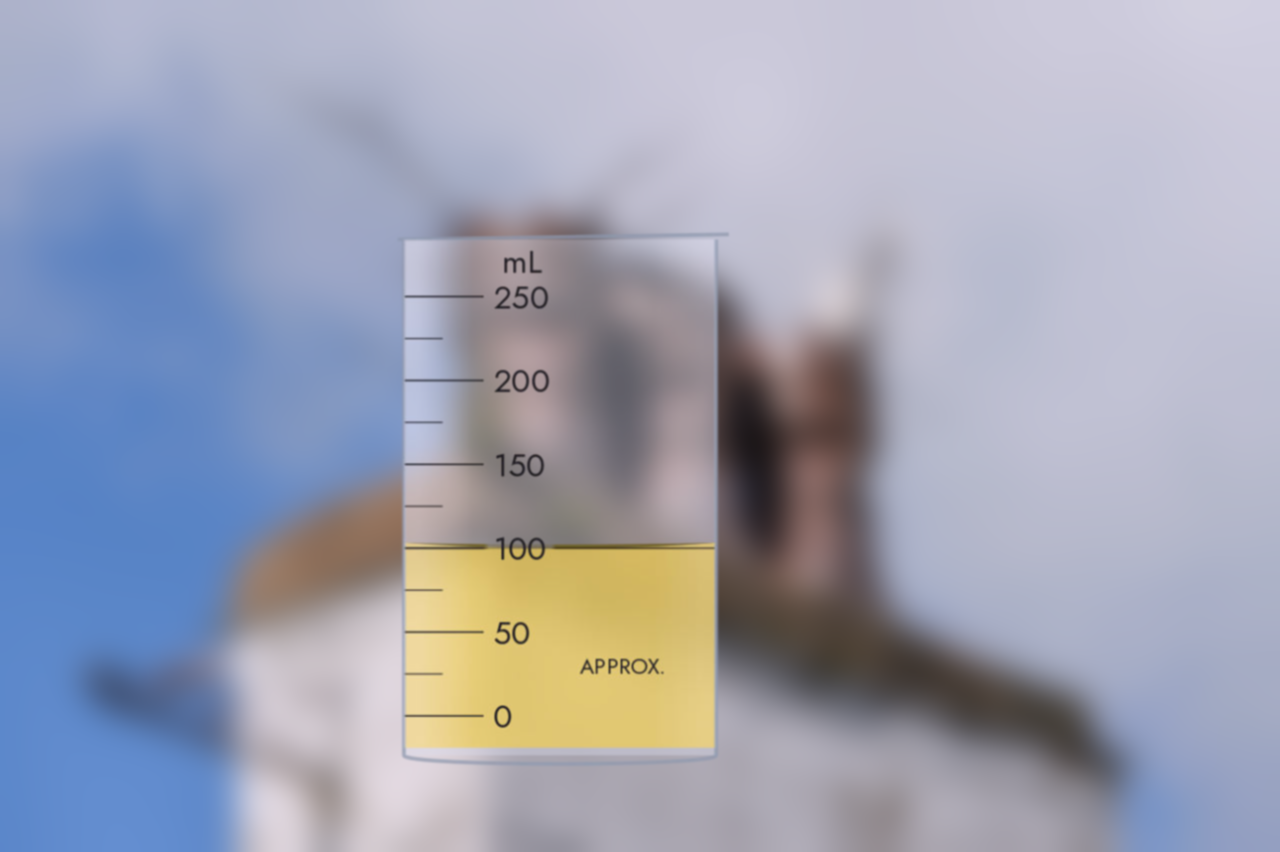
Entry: 100,mL
